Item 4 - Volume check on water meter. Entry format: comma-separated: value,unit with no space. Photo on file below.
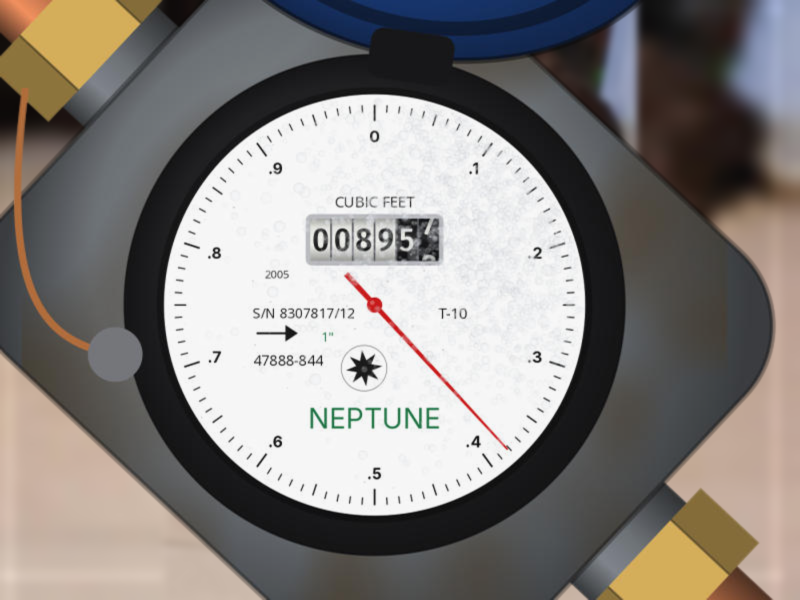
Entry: 8957.38,ft³
